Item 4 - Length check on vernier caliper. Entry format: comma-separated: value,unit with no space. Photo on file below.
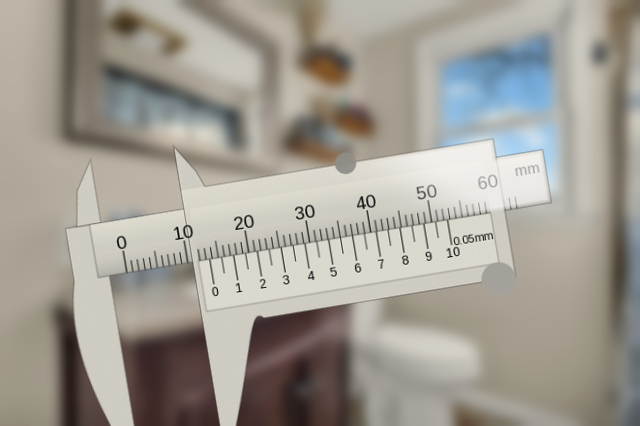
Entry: 13.6,mm
